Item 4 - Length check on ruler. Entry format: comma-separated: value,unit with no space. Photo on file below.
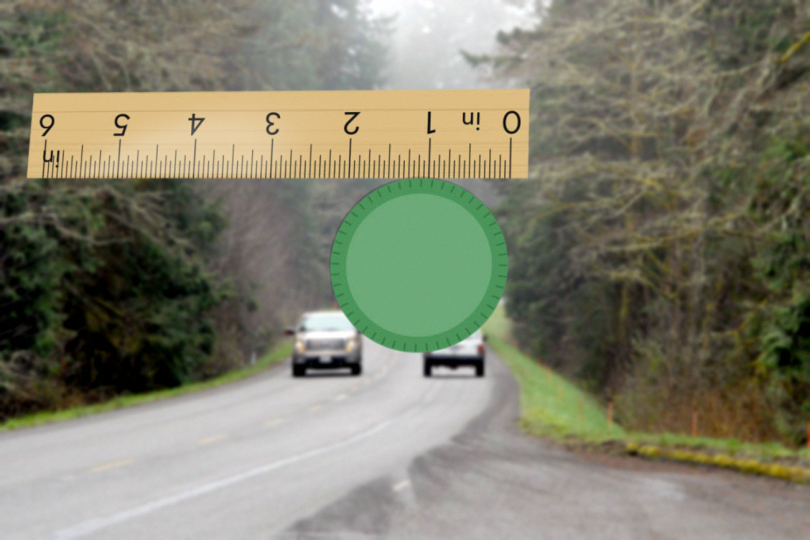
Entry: 2.1875,in
